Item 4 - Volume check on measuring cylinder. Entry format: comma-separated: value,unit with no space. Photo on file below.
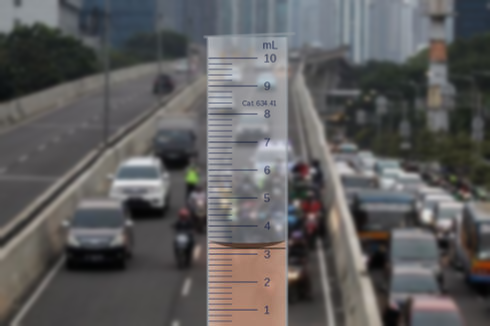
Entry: 3.2,mL
